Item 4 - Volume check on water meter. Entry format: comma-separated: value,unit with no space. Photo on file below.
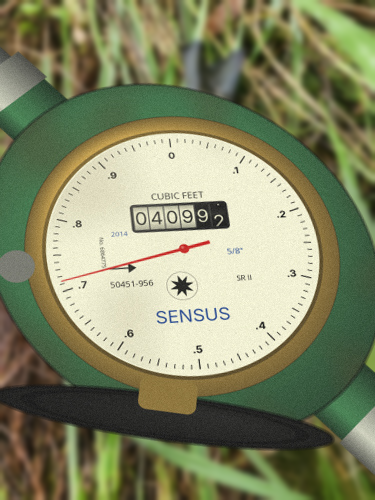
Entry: 40991.71,ft³
